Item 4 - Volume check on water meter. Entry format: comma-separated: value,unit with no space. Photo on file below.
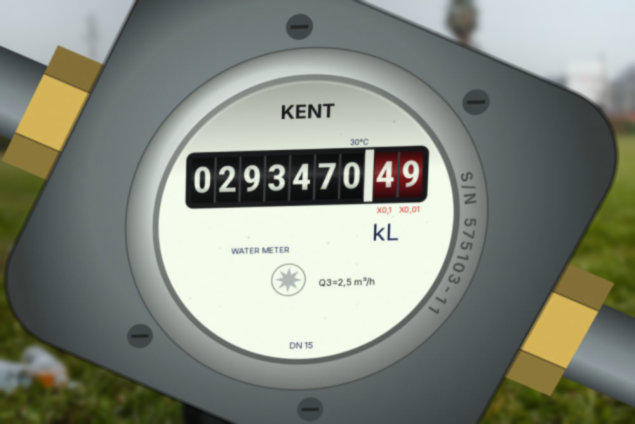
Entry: 293470.49,kL
